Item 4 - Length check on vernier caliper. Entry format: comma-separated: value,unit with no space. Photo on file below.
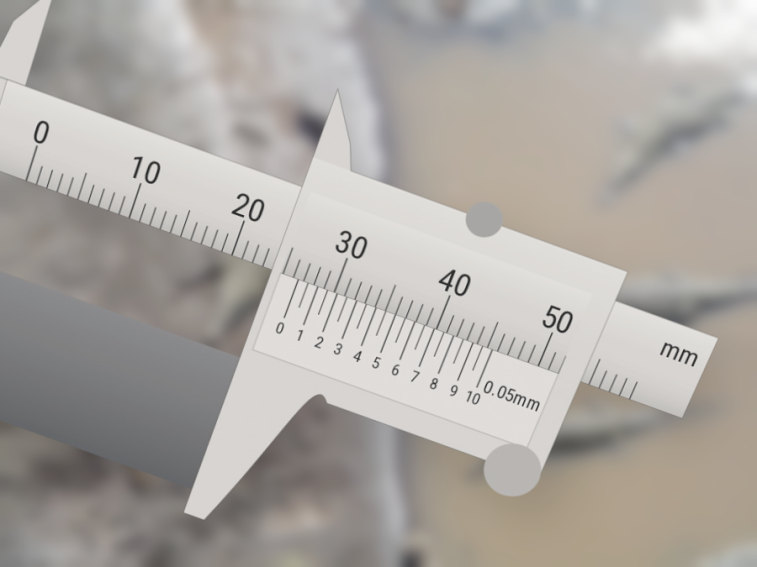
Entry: 26.5,mm
